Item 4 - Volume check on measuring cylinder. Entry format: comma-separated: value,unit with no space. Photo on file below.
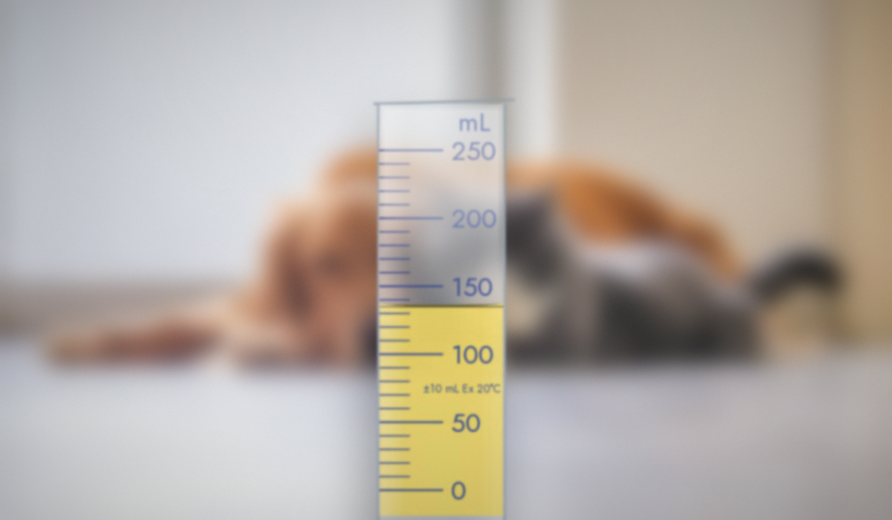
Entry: 135,mL
